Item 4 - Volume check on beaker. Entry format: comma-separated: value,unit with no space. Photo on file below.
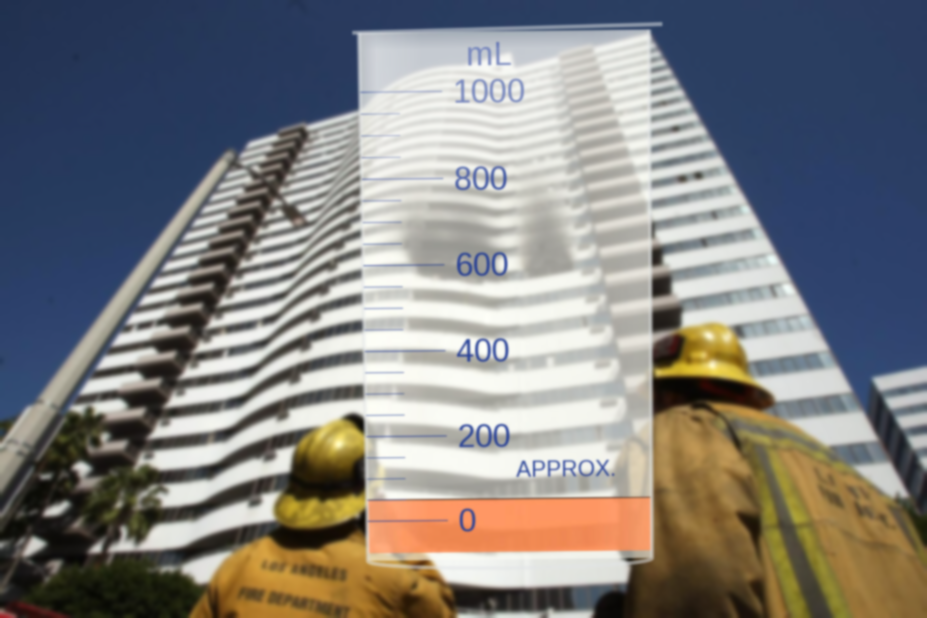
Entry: 50,mL
